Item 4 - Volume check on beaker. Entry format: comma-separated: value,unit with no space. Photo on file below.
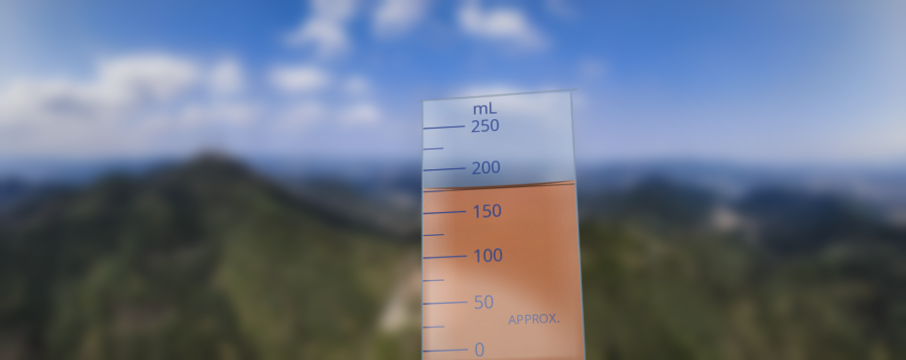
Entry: 175,mL
